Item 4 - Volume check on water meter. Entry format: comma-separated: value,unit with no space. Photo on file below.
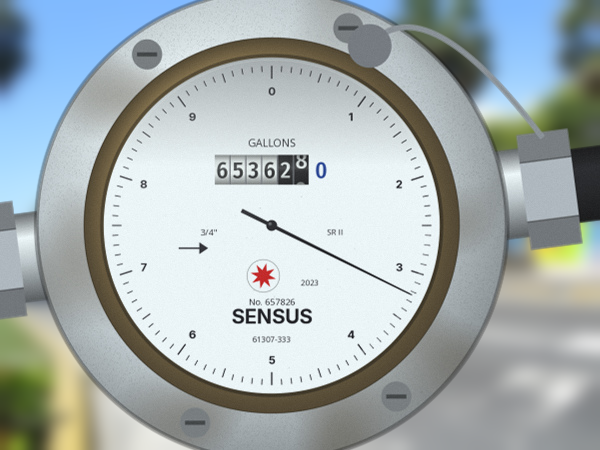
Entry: 6536283.2,gal
